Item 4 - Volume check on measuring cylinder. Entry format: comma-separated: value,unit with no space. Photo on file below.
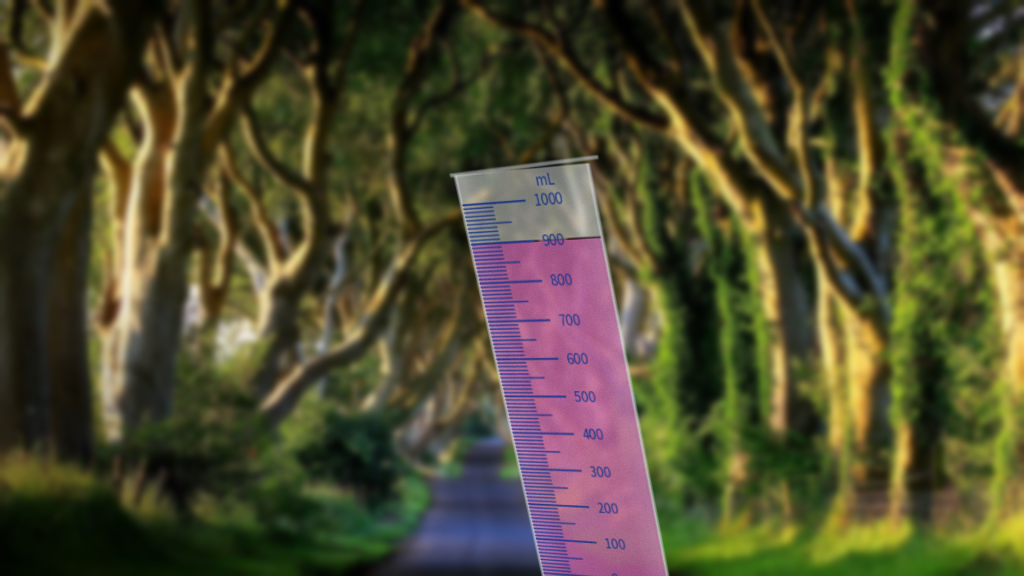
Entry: 900,mL
